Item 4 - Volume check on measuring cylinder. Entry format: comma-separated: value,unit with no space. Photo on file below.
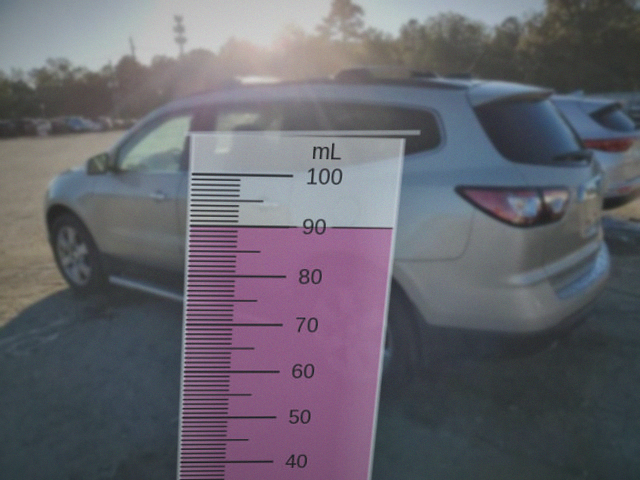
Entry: 90,mL
